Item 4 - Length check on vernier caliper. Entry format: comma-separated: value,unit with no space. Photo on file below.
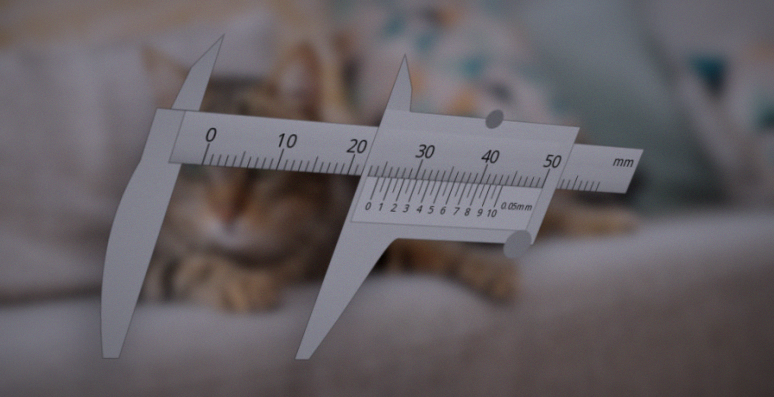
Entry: 24.6,mm
